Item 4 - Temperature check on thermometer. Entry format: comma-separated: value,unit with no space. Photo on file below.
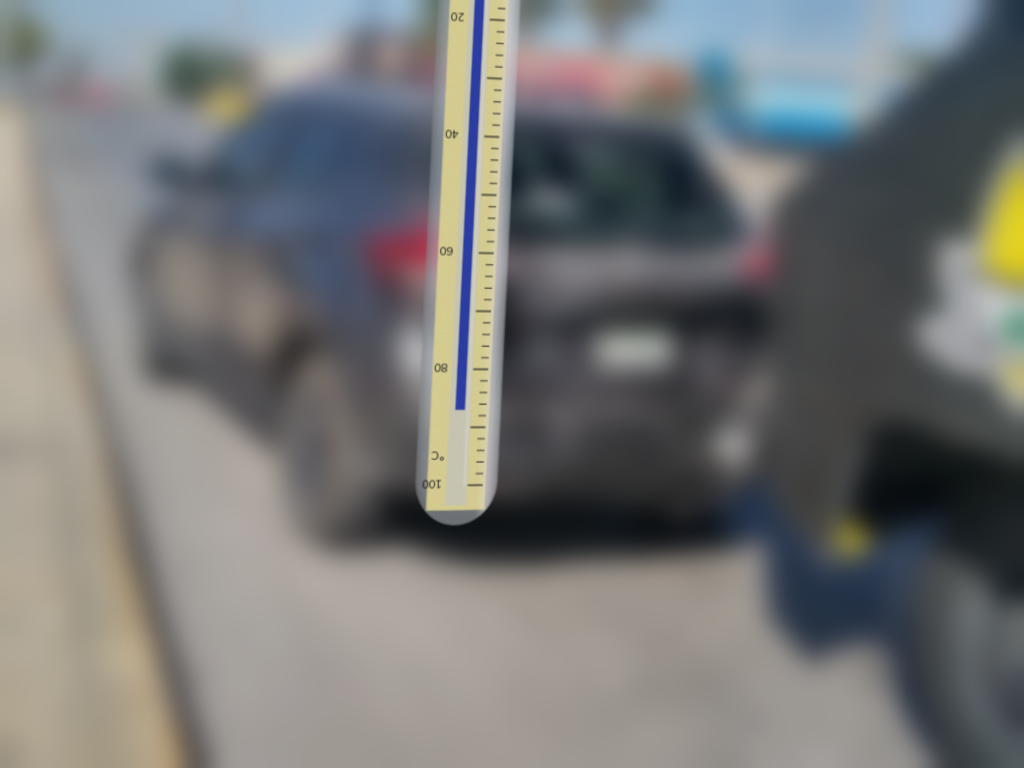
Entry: 87,°C
